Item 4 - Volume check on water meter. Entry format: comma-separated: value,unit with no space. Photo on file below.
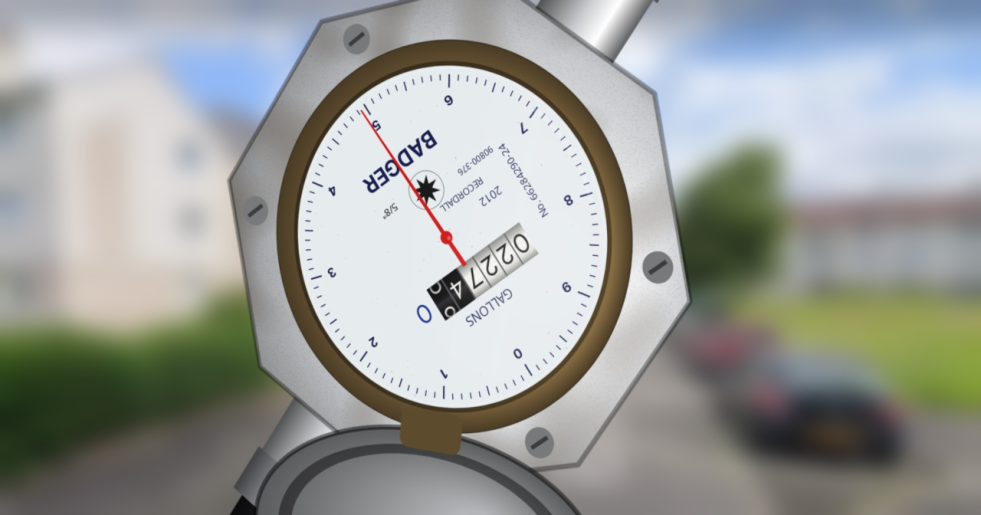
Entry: 227484.9,gal
